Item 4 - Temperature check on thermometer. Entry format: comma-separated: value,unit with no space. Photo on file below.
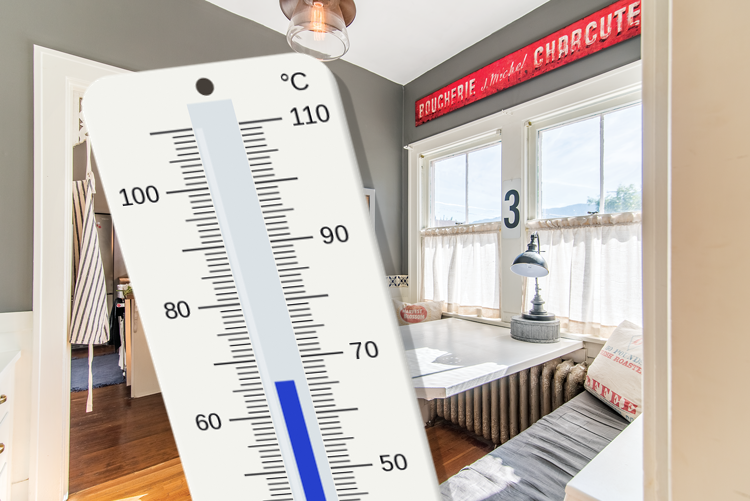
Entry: 66,°C
